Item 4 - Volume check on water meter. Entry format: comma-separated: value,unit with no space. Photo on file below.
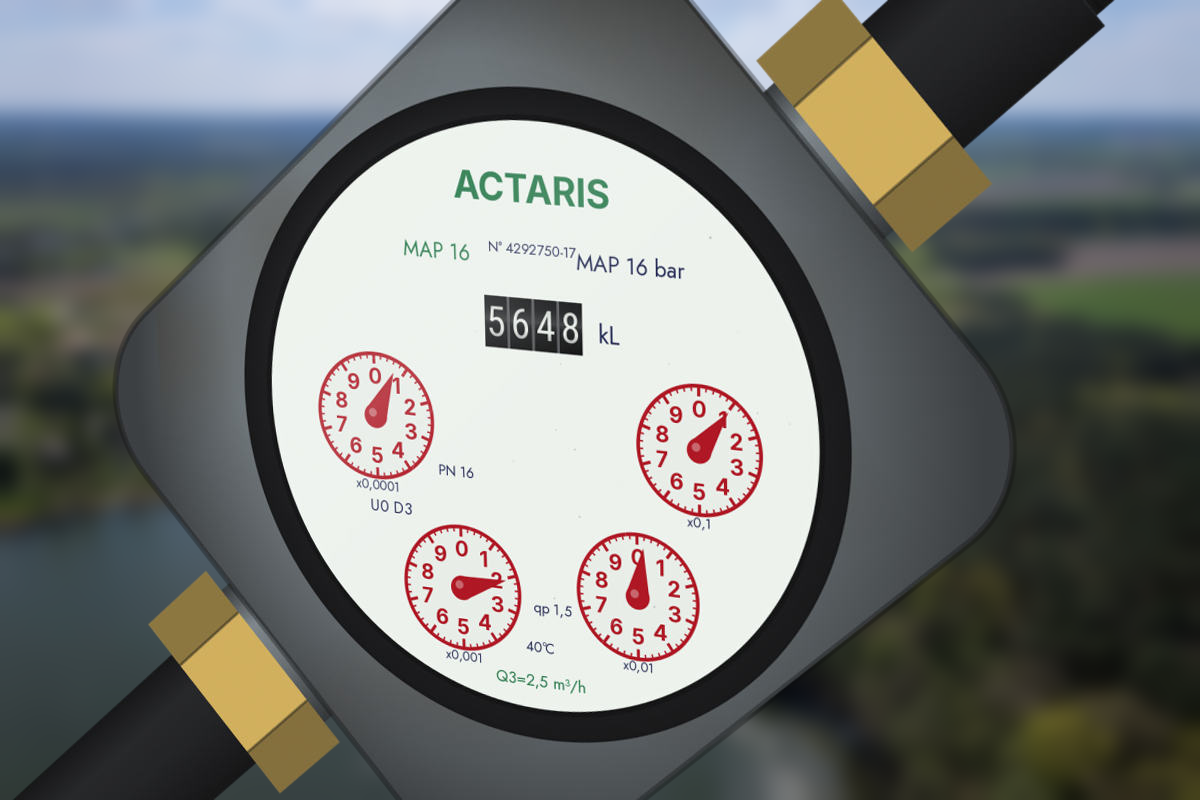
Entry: 5648.1020,kL
